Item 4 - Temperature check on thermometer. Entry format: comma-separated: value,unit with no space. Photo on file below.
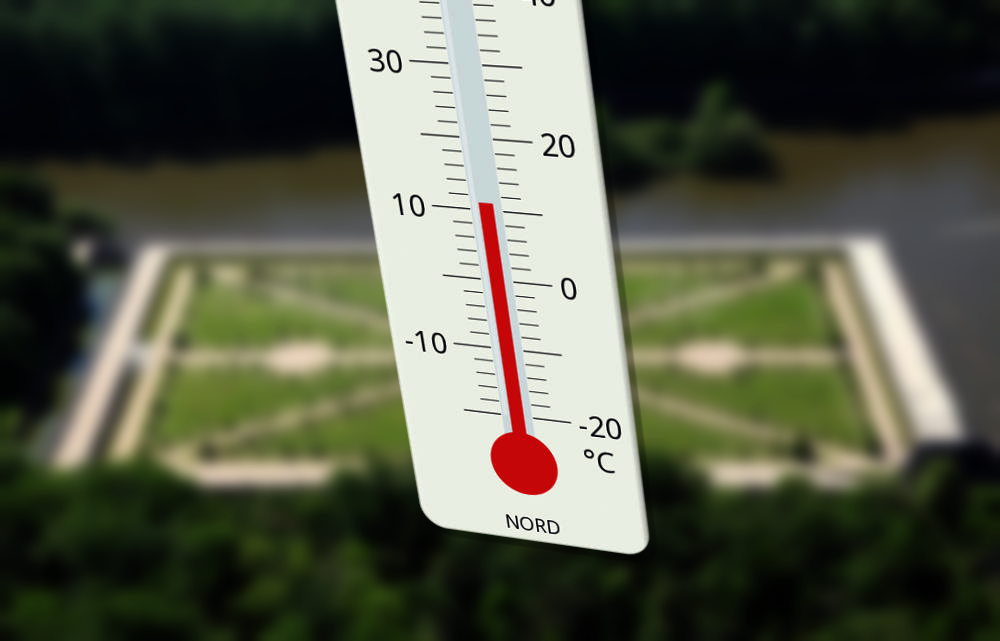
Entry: 11,°C
